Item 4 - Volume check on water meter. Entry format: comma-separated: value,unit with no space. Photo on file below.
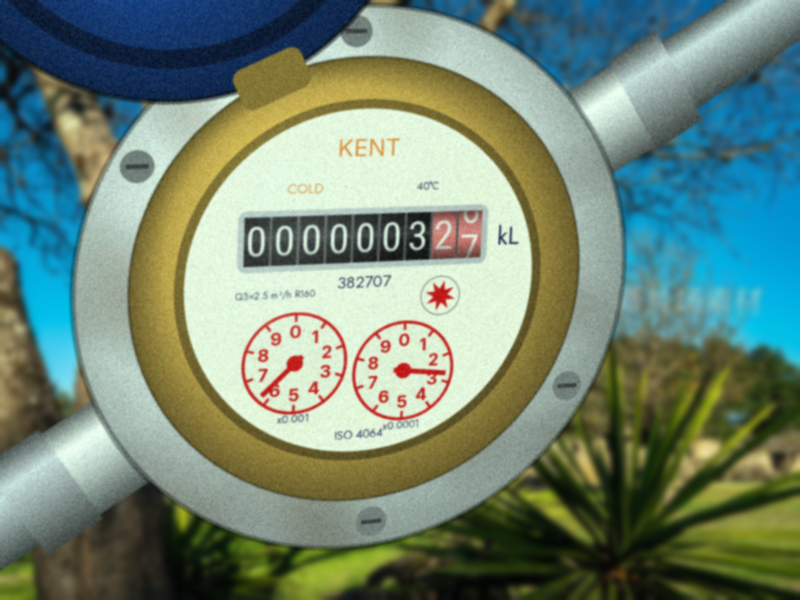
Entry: 3.2662,kL
